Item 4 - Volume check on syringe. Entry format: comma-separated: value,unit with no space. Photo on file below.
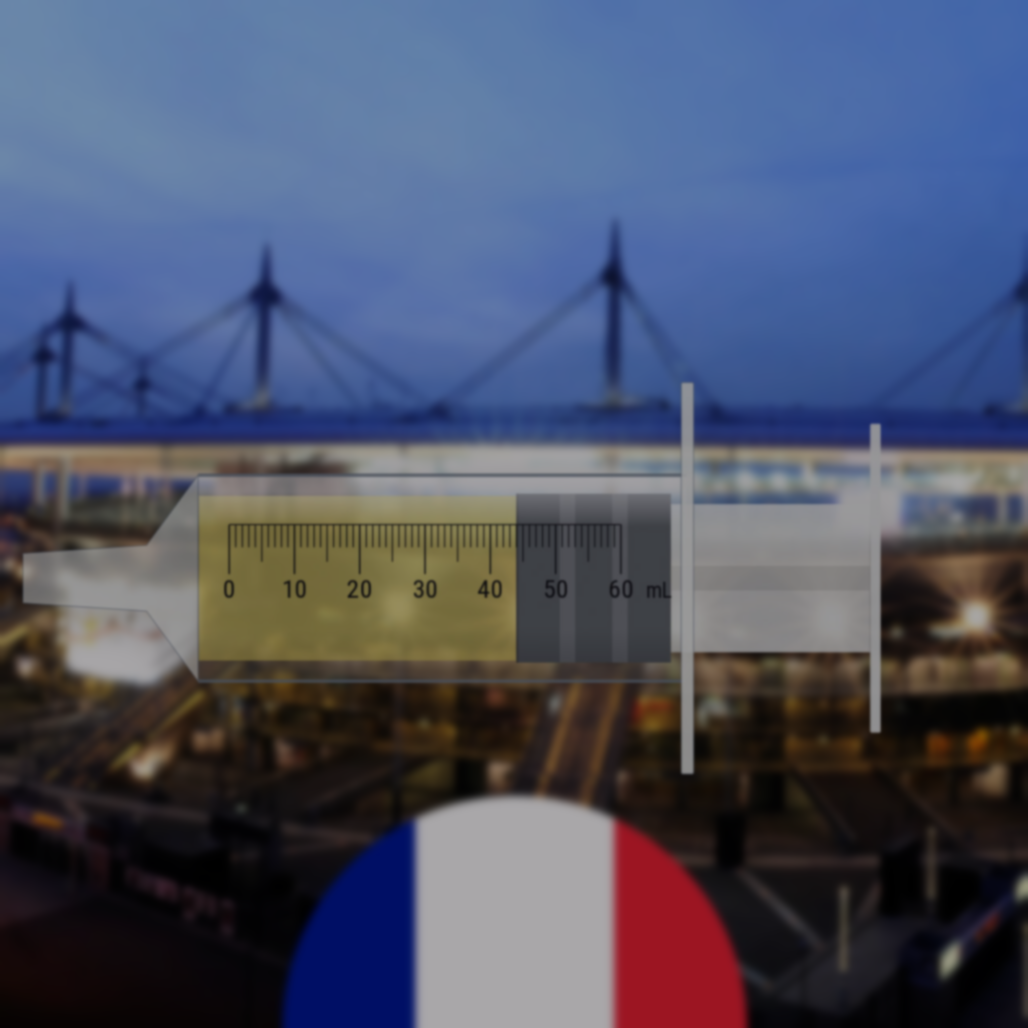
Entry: 44,mL
